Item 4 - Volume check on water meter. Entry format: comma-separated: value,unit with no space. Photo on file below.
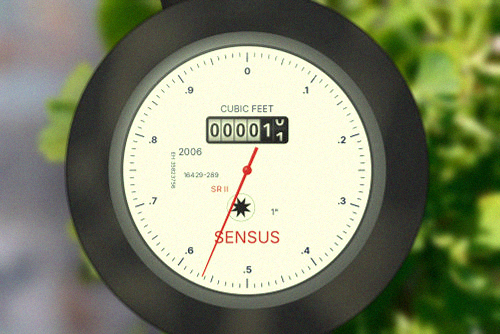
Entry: 10.56,ft³
